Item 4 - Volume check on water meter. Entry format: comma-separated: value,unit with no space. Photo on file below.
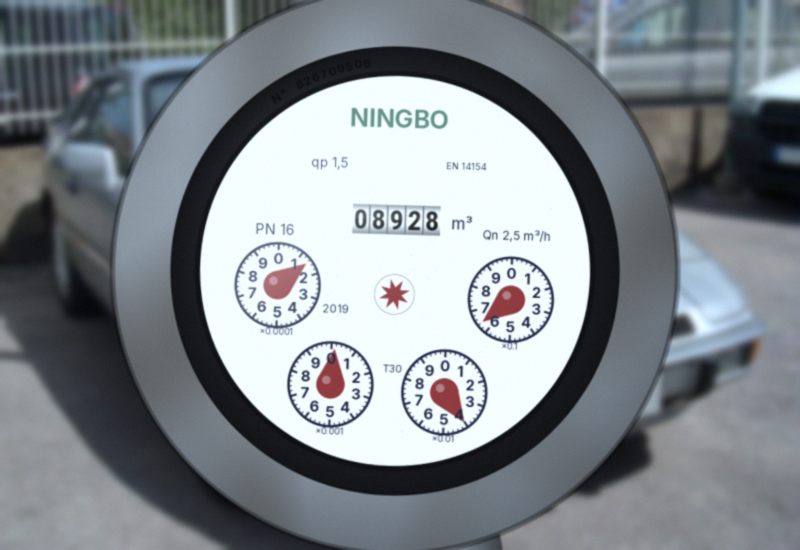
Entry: 8928.6401,m³
